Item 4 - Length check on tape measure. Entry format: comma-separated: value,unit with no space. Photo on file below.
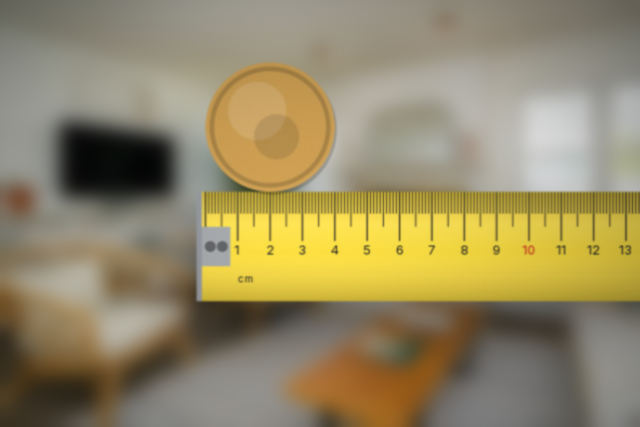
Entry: 4,cm
